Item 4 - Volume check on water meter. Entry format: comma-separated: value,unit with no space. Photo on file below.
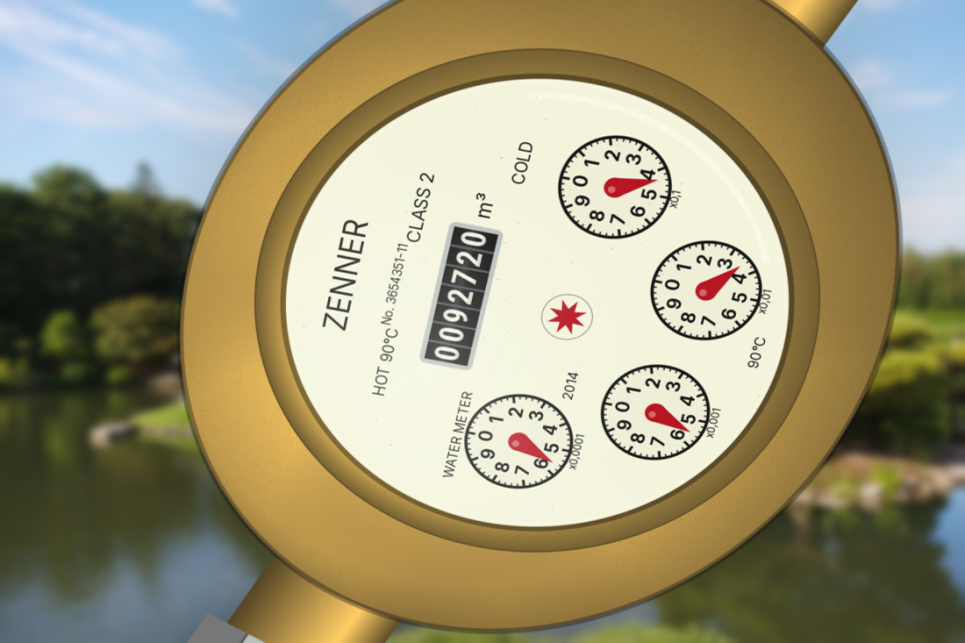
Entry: 92720.4355,m³
